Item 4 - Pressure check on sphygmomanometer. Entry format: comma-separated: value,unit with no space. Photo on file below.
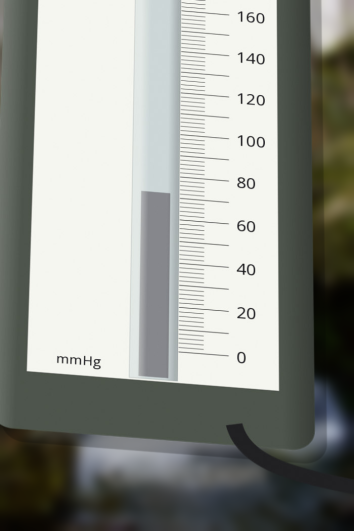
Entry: 72,mmHg
